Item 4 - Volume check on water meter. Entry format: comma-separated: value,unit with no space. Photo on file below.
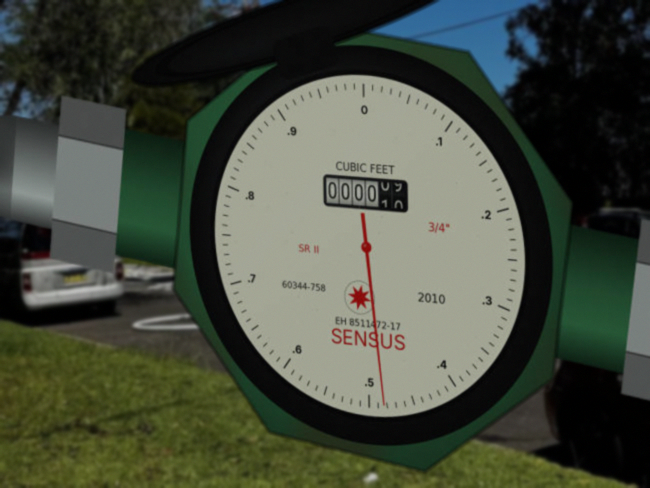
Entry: 9.48,ft³
